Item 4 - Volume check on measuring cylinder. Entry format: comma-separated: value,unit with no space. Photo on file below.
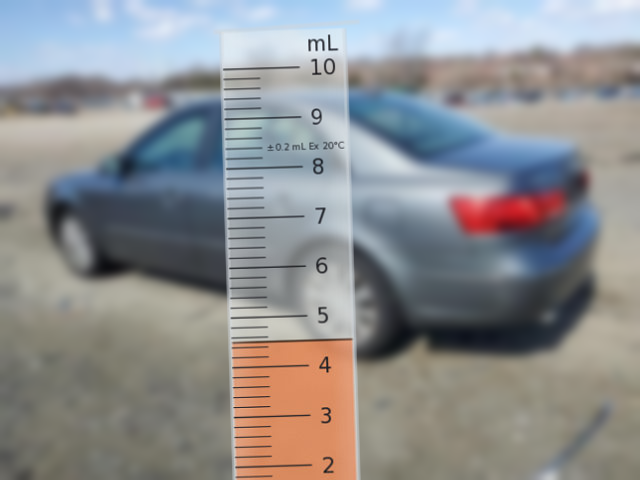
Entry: 4.5,mL
